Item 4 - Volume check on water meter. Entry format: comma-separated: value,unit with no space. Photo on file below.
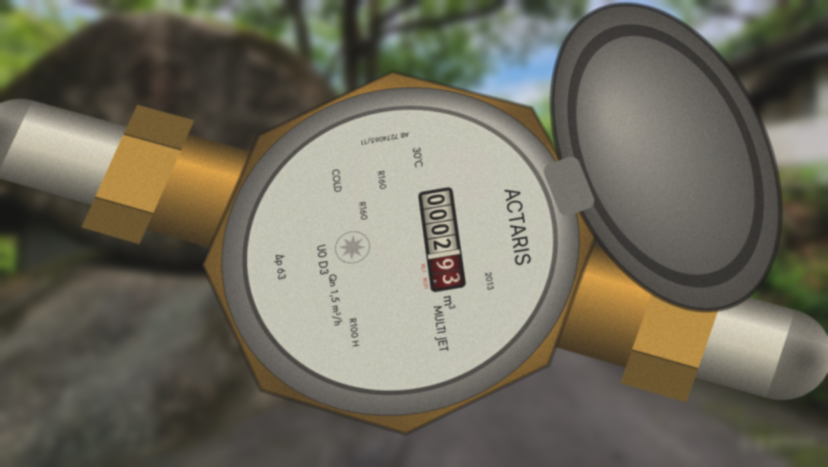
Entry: 2.93,m³
